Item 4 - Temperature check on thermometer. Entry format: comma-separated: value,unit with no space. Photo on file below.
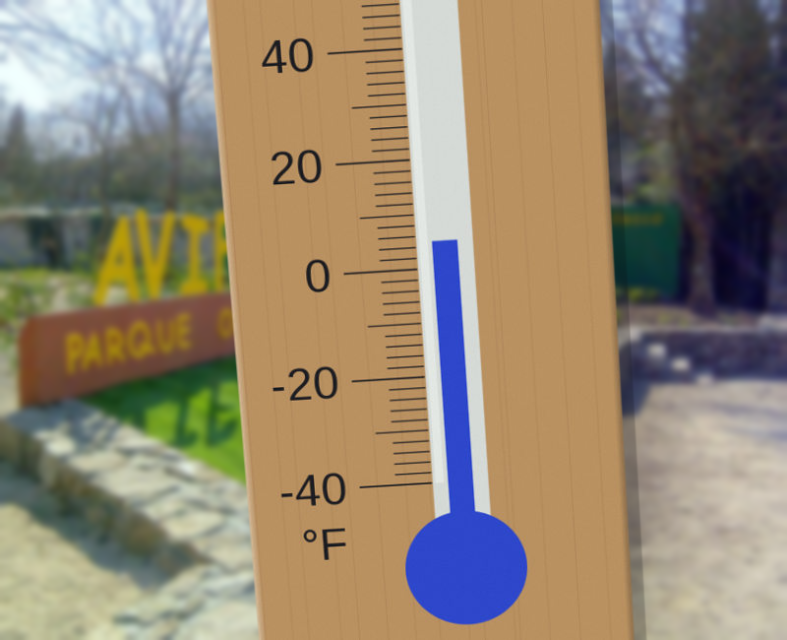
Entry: 5,°F
